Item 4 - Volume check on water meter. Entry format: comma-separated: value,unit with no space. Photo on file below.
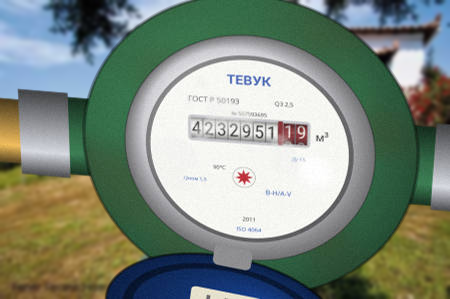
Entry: 4232951.19,m³
